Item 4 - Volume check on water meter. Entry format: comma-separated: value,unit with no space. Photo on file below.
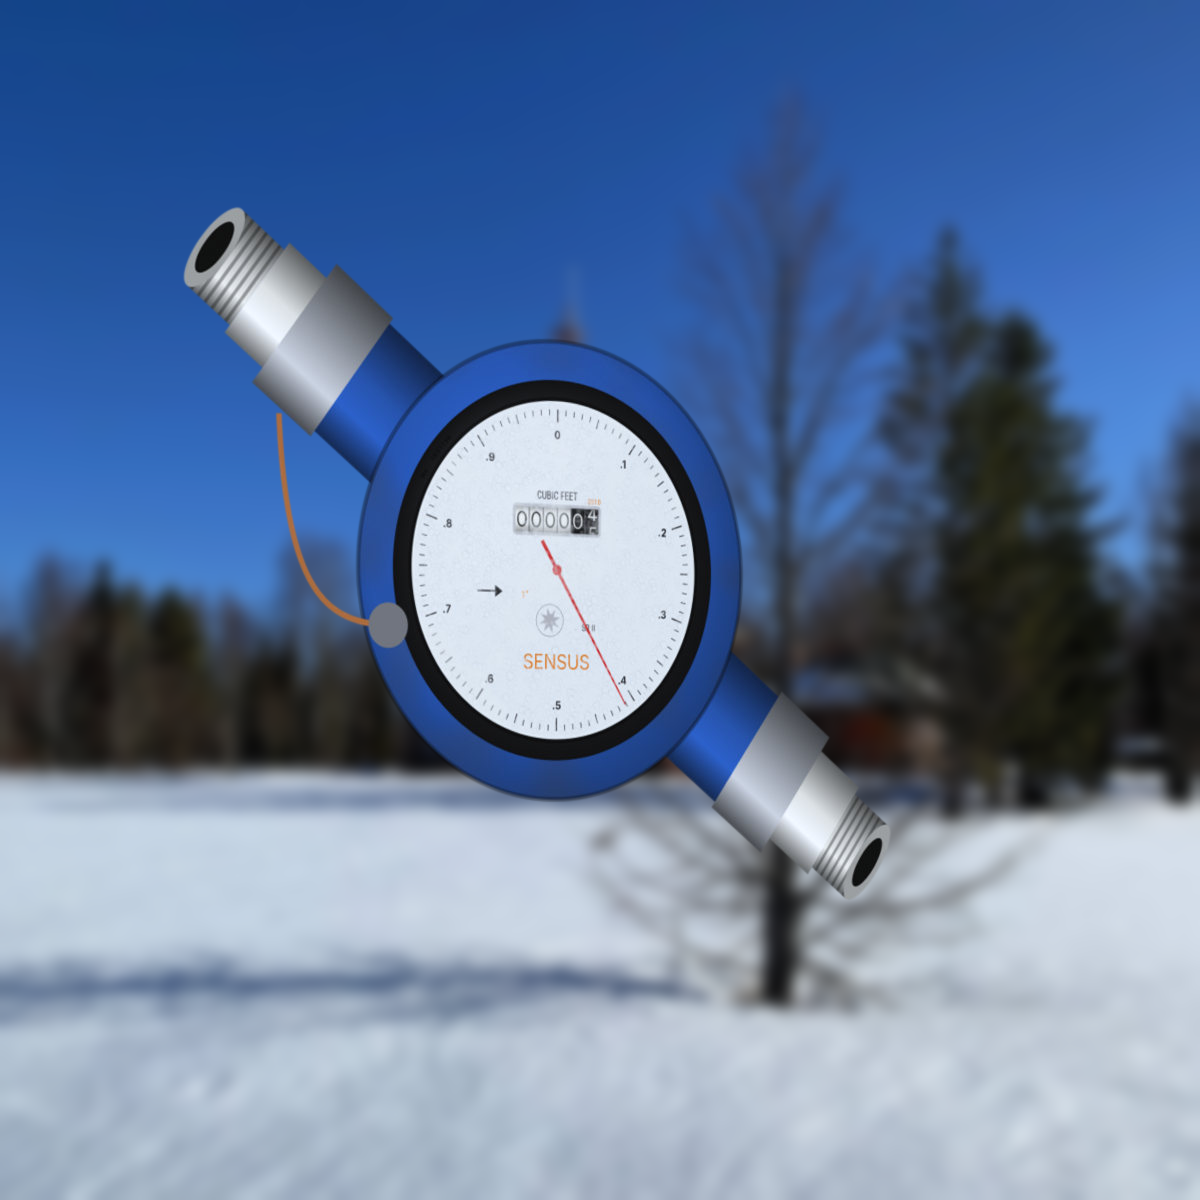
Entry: 4.41,ft³
